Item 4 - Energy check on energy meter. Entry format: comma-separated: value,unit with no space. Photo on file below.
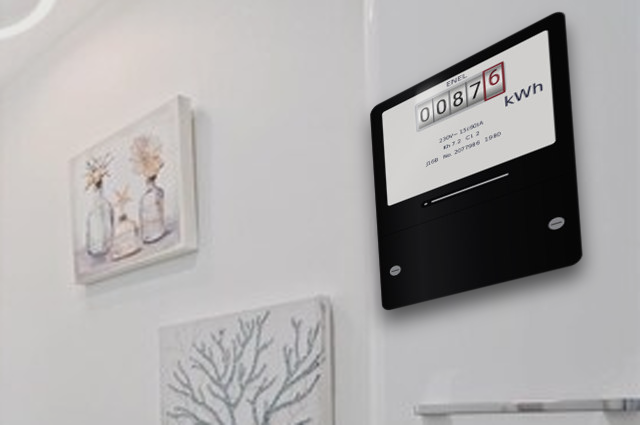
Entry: 87.6,kWh
